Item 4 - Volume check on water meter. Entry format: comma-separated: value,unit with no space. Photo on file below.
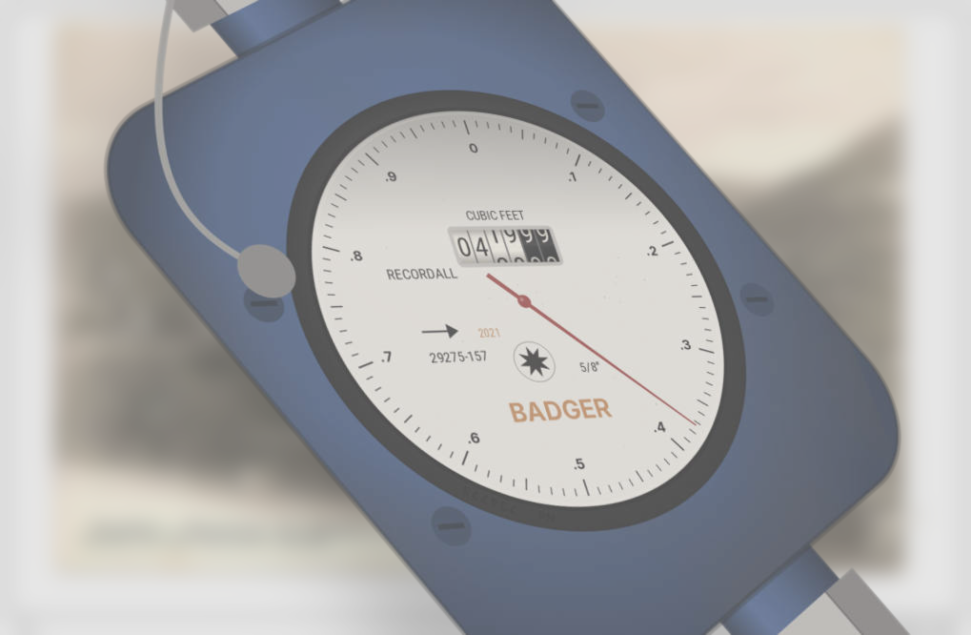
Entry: 41999.37,ft³
